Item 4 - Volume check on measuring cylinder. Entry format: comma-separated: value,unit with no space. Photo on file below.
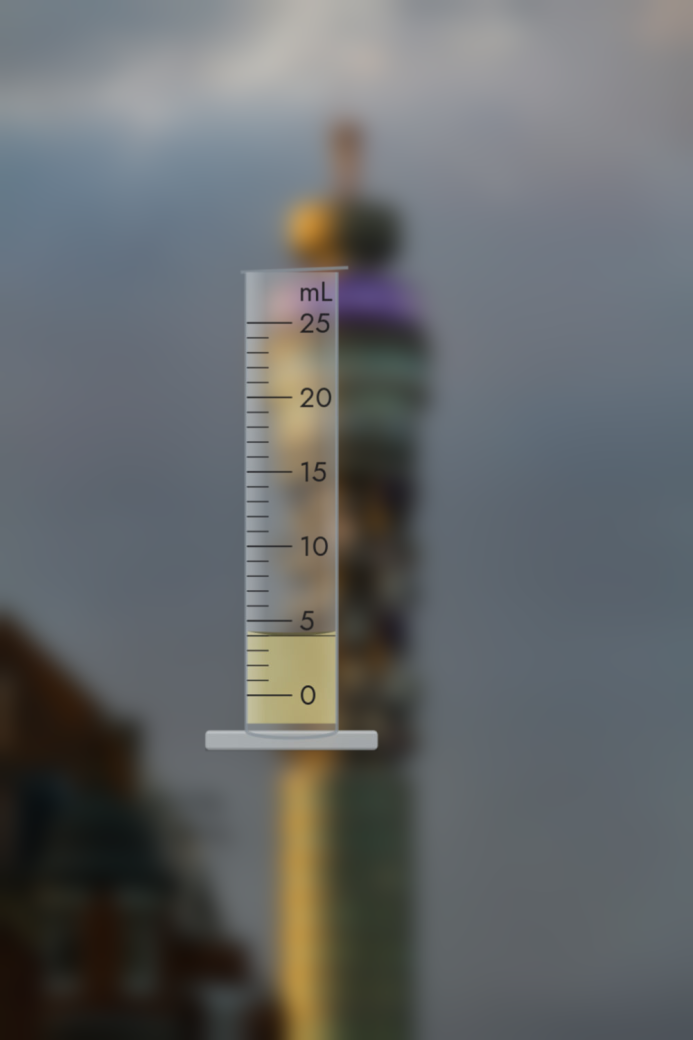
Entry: 4,mL
